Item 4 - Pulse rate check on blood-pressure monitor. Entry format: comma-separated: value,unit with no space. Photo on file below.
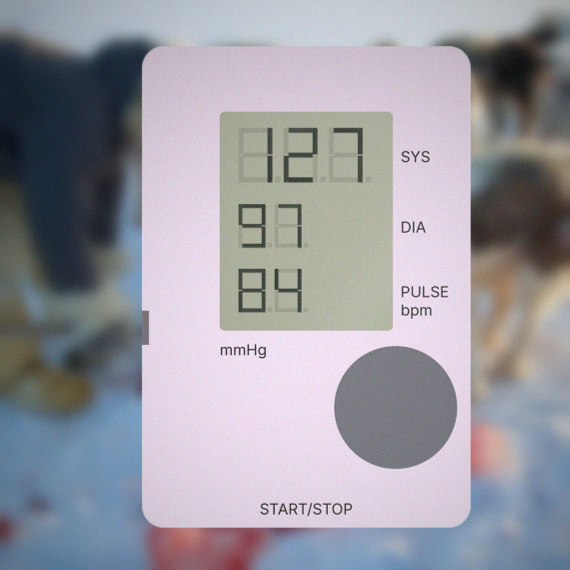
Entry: 84,bpm
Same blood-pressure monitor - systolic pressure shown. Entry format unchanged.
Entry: 127,mmHg
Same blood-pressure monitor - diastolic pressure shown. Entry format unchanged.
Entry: 97,mmHg
